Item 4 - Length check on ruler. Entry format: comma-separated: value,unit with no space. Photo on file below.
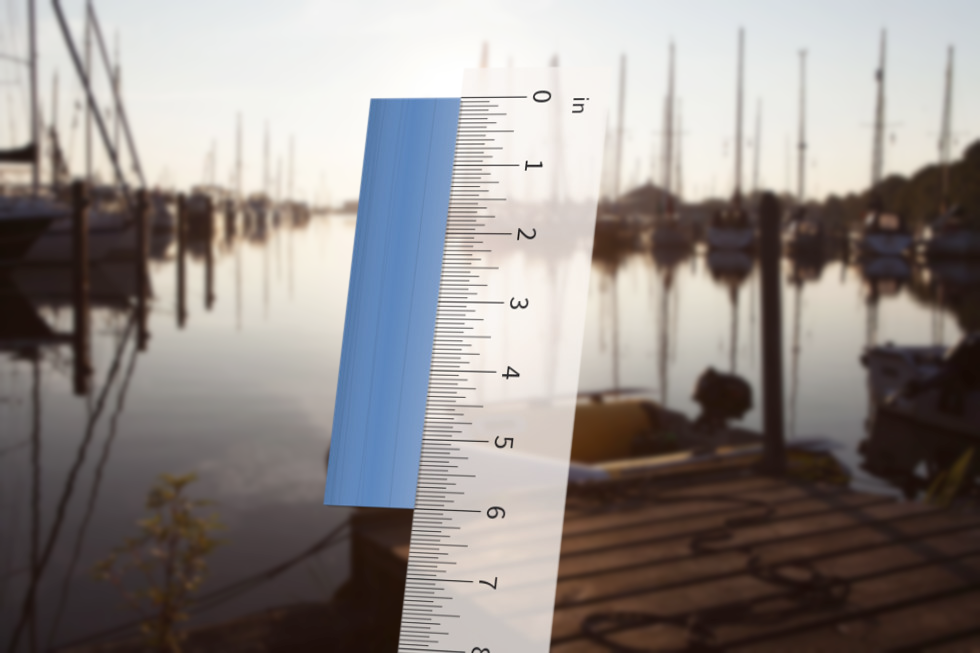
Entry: 6,in
